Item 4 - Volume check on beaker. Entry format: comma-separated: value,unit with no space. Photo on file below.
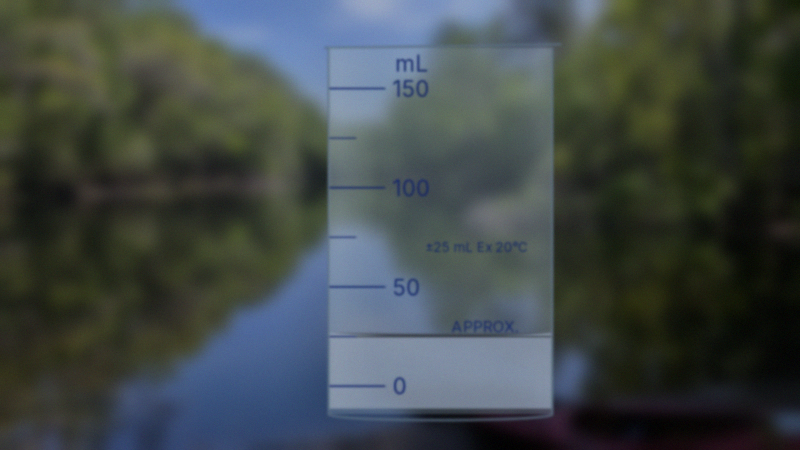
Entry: 25,mL
